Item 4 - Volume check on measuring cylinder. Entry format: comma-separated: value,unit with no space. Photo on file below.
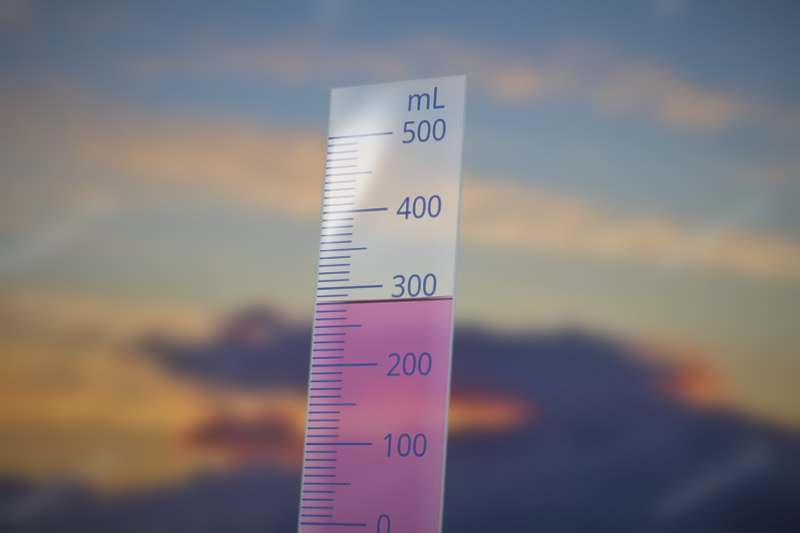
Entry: 280,mL
